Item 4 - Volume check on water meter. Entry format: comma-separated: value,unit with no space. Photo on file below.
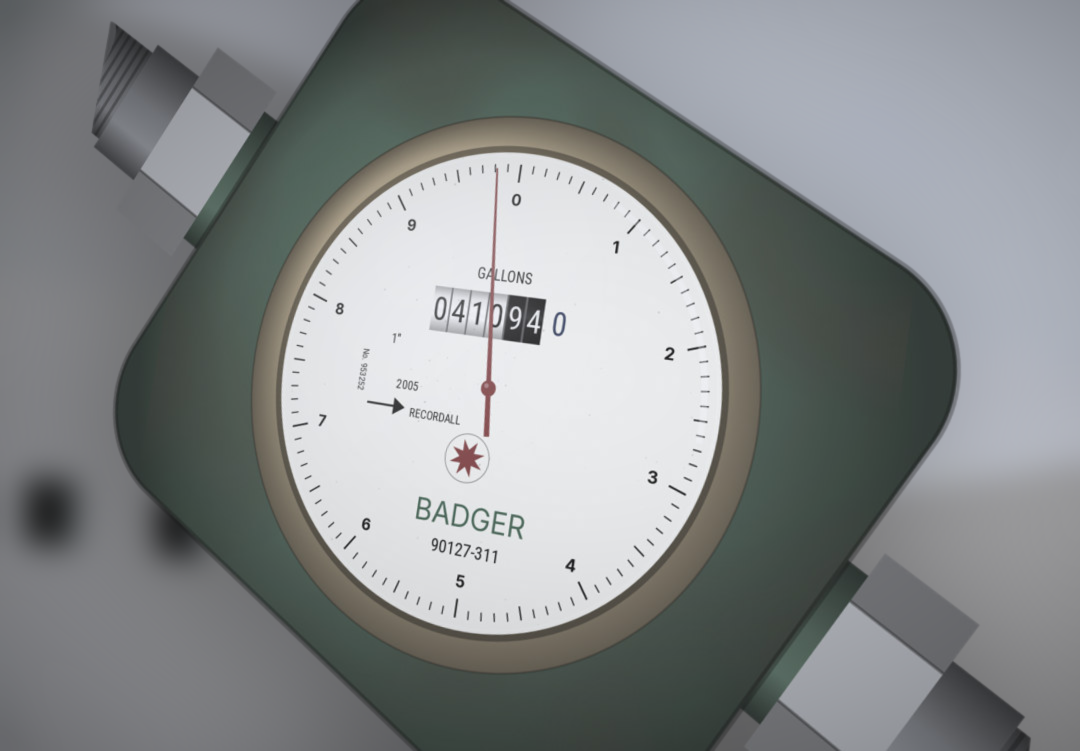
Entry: 410939.8,gal
